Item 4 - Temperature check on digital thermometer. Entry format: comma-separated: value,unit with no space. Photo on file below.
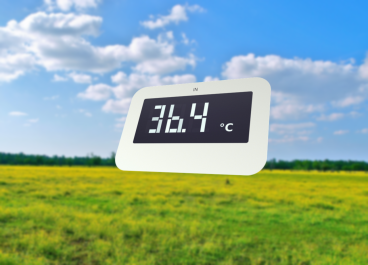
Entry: 36.4,°C
